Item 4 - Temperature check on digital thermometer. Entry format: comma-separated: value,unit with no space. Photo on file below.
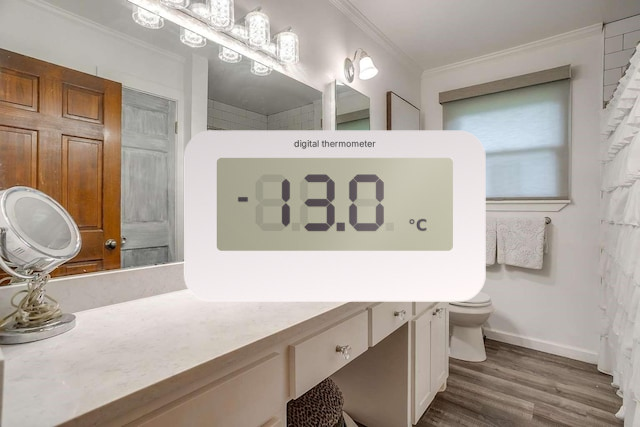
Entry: -13.0,°C
